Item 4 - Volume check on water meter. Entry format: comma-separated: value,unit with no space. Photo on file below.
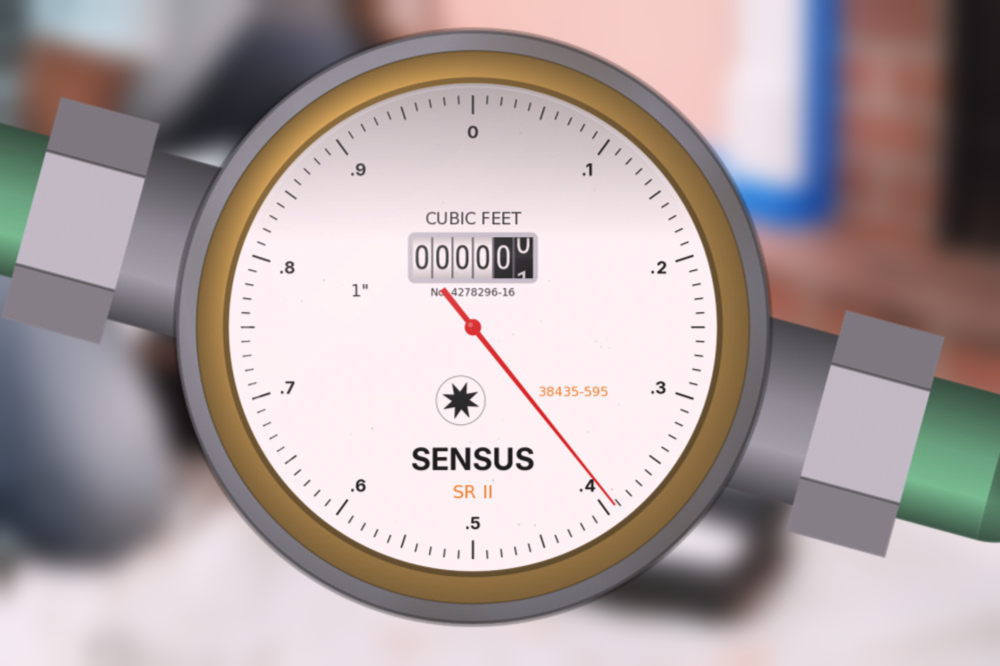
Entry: 0.39,ft³
